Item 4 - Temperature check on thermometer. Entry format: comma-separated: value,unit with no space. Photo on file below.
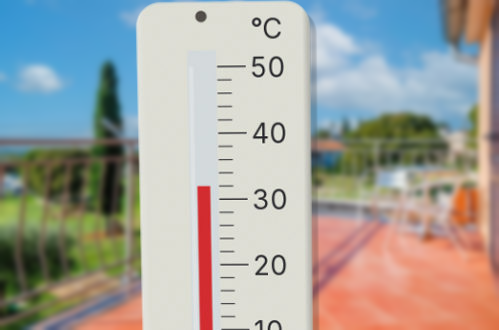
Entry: 32,°C
